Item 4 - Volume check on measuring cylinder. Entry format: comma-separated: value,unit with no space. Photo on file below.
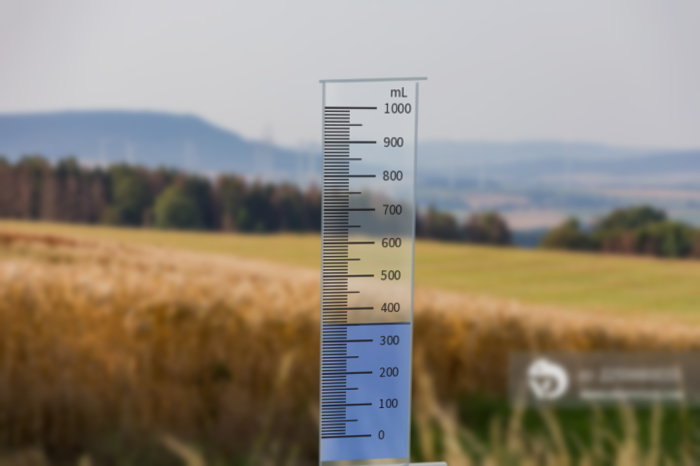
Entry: 350,mL
